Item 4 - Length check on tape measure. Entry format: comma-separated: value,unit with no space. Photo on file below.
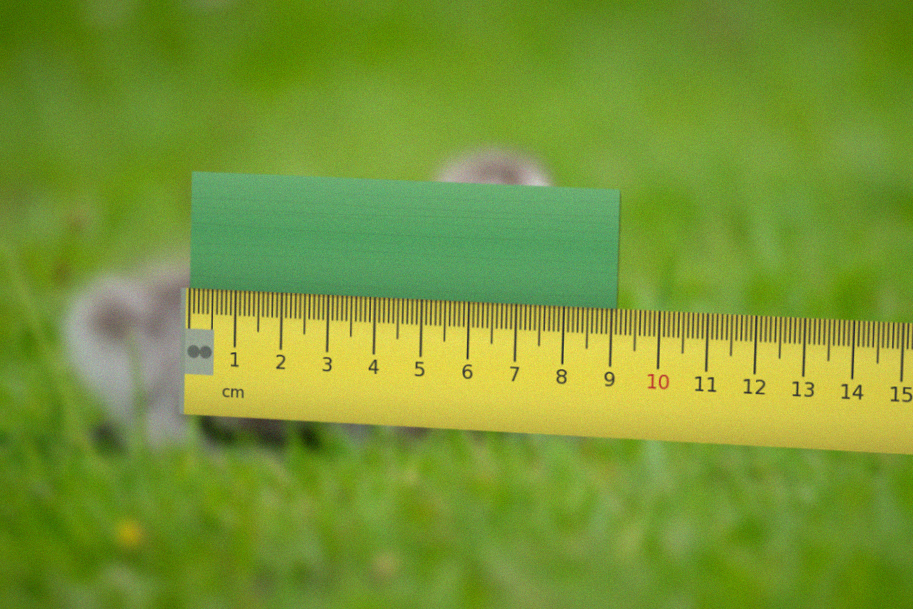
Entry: 9.1,cm
